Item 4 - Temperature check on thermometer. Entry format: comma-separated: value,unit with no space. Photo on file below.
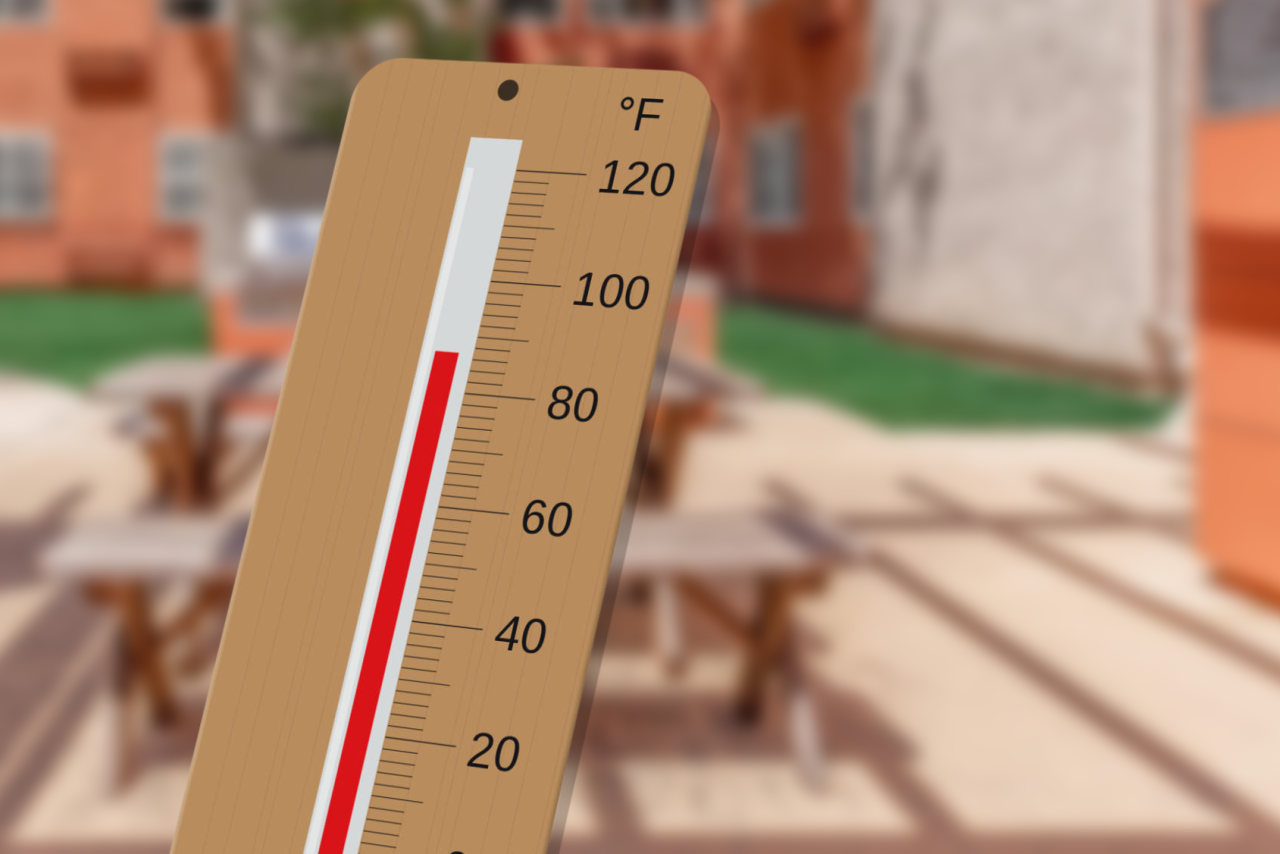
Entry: 87,°F
